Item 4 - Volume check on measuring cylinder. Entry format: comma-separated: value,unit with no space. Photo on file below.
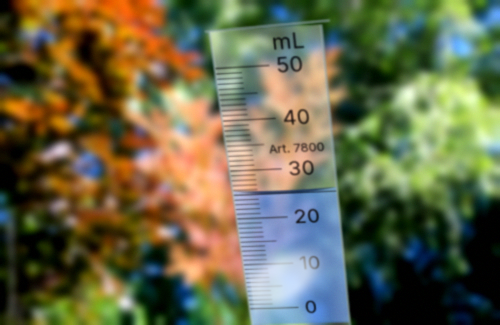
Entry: 25,mL
